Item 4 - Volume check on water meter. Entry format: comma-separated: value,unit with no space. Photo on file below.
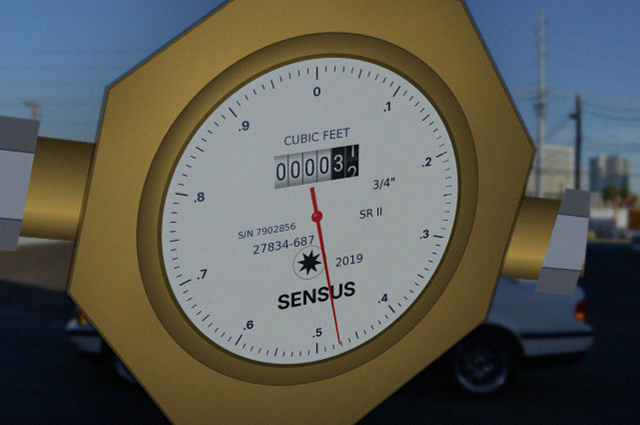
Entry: 31.47,ft³
